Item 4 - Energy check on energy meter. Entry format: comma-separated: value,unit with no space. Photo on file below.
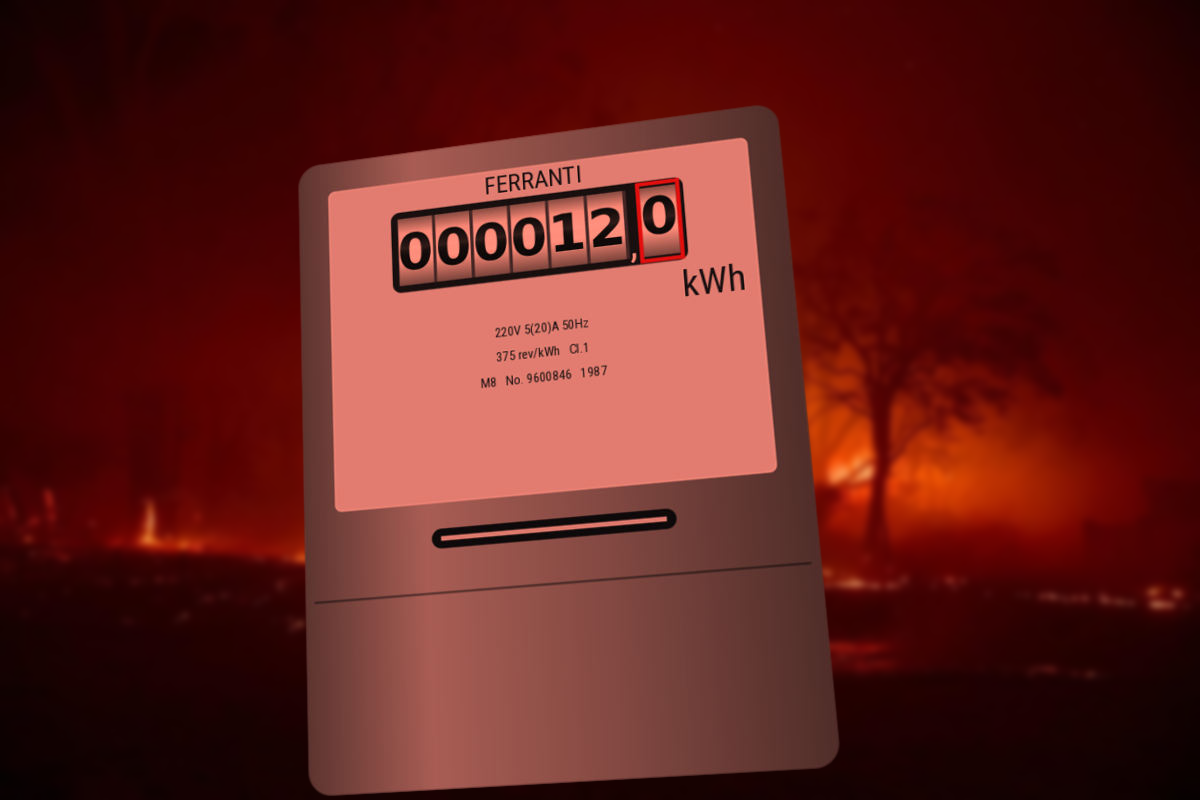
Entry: 12.0,kWh
